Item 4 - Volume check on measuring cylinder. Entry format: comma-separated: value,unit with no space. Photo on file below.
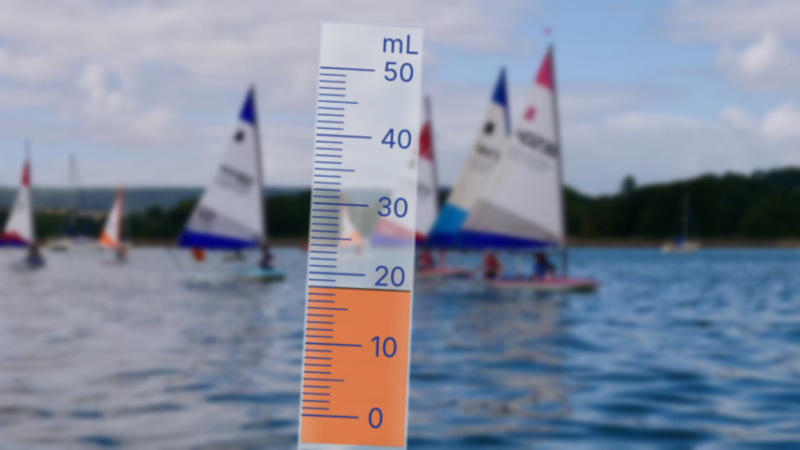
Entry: 18,mL
